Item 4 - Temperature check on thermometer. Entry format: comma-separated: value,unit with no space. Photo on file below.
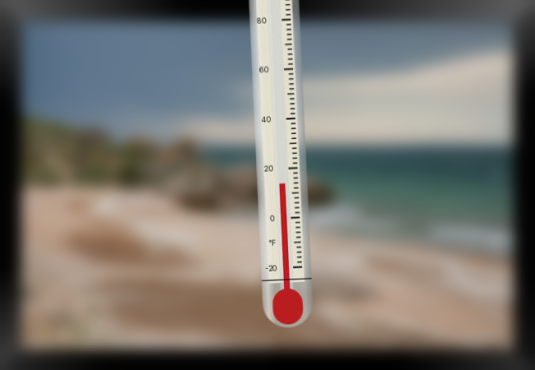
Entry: 14,°F
